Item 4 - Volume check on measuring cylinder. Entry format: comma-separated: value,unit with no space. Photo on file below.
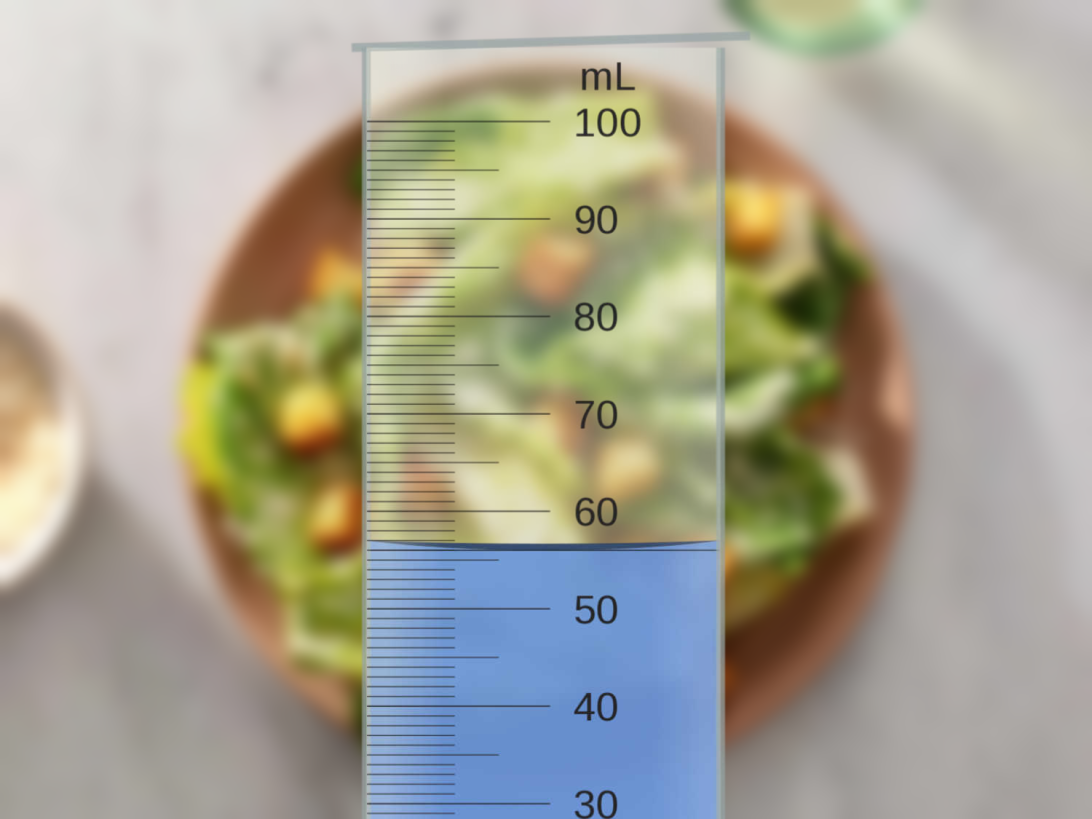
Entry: 56,mL
